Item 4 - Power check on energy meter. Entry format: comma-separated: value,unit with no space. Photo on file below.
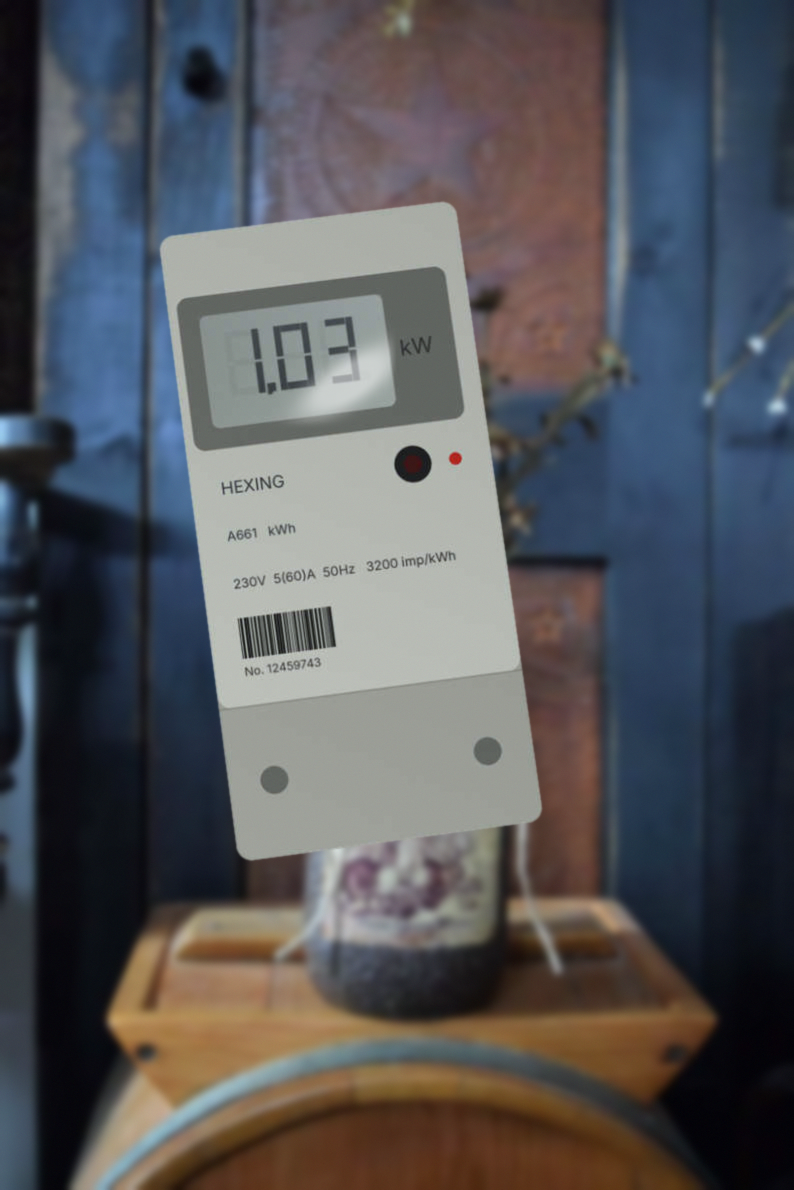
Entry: 1.03,kW
